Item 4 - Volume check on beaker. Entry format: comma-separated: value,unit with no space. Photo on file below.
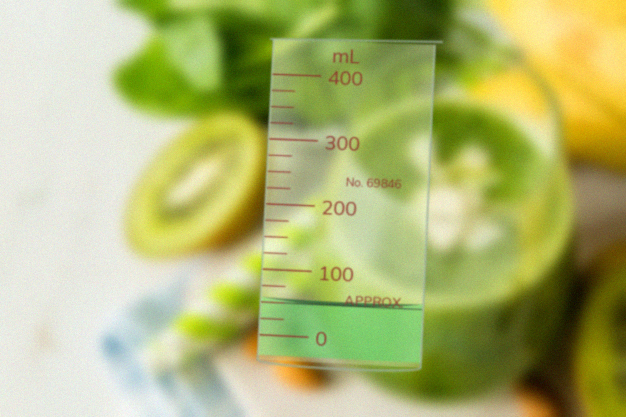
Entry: 50,mL
